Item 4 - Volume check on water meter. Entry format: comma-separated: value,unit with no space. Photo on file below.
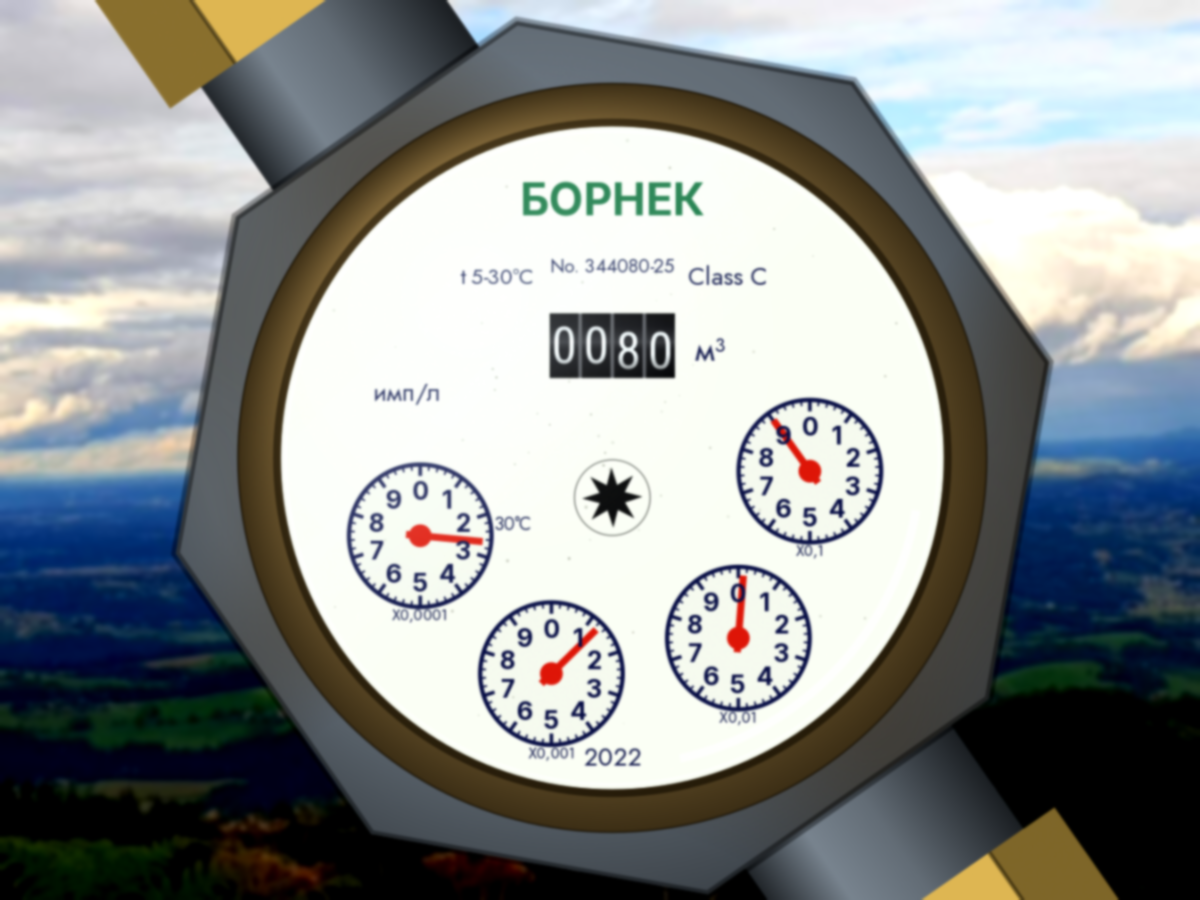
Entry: 79.9012,m³
